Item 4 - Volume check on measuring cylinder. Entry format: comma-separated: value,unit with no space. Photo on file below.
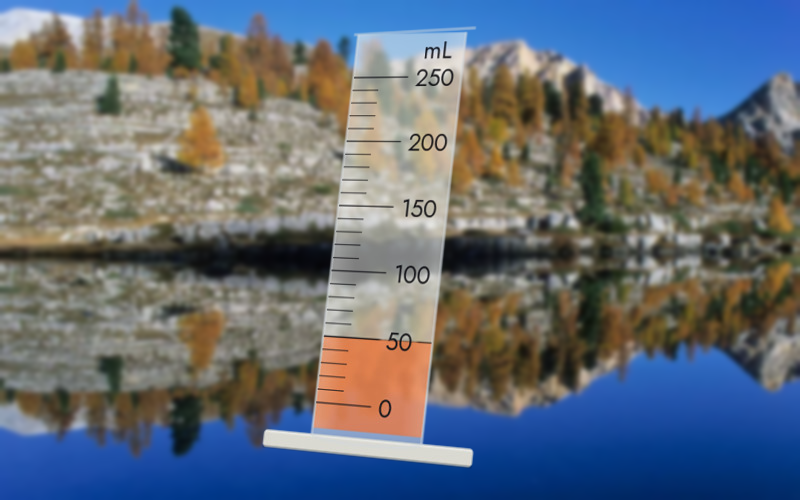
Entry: 50,mL
